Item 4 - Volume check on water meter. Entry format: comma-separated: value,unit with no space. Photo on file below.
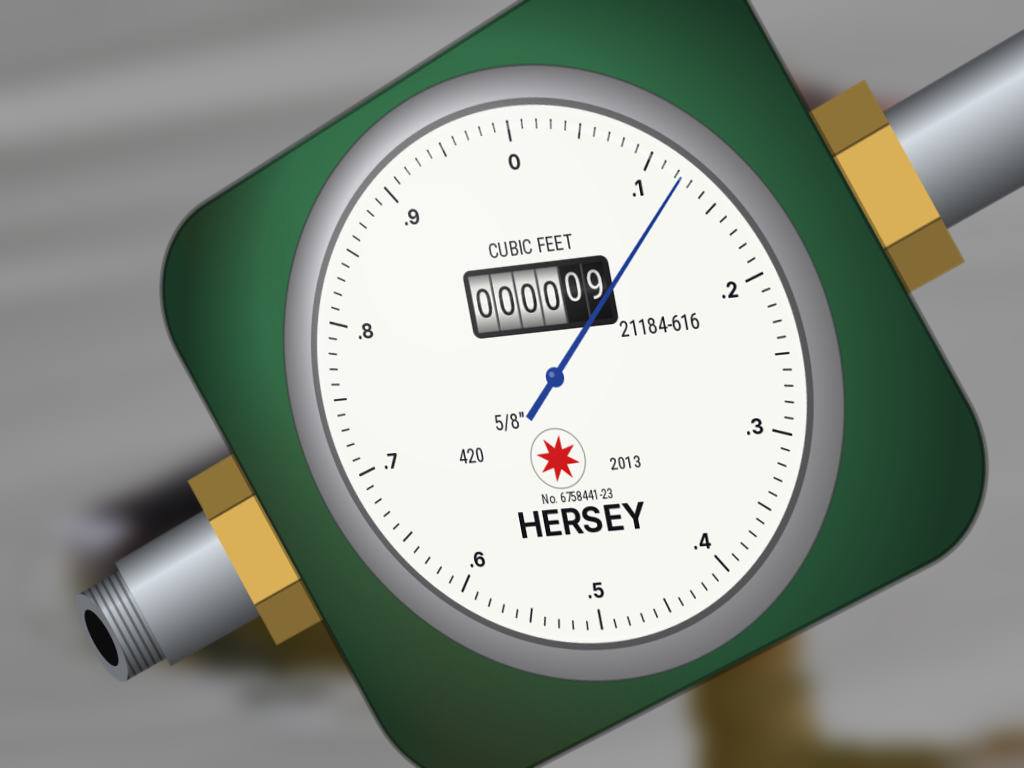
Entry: 9.12,ft³
